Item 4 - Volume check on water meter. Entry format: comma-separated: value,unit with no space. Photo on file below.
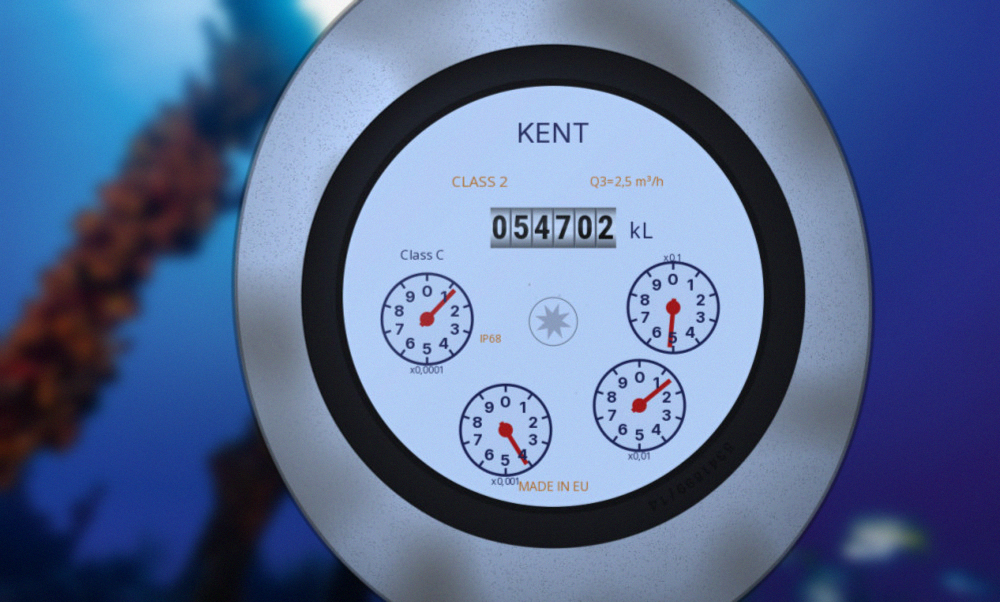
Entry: 54702.5141,kL
